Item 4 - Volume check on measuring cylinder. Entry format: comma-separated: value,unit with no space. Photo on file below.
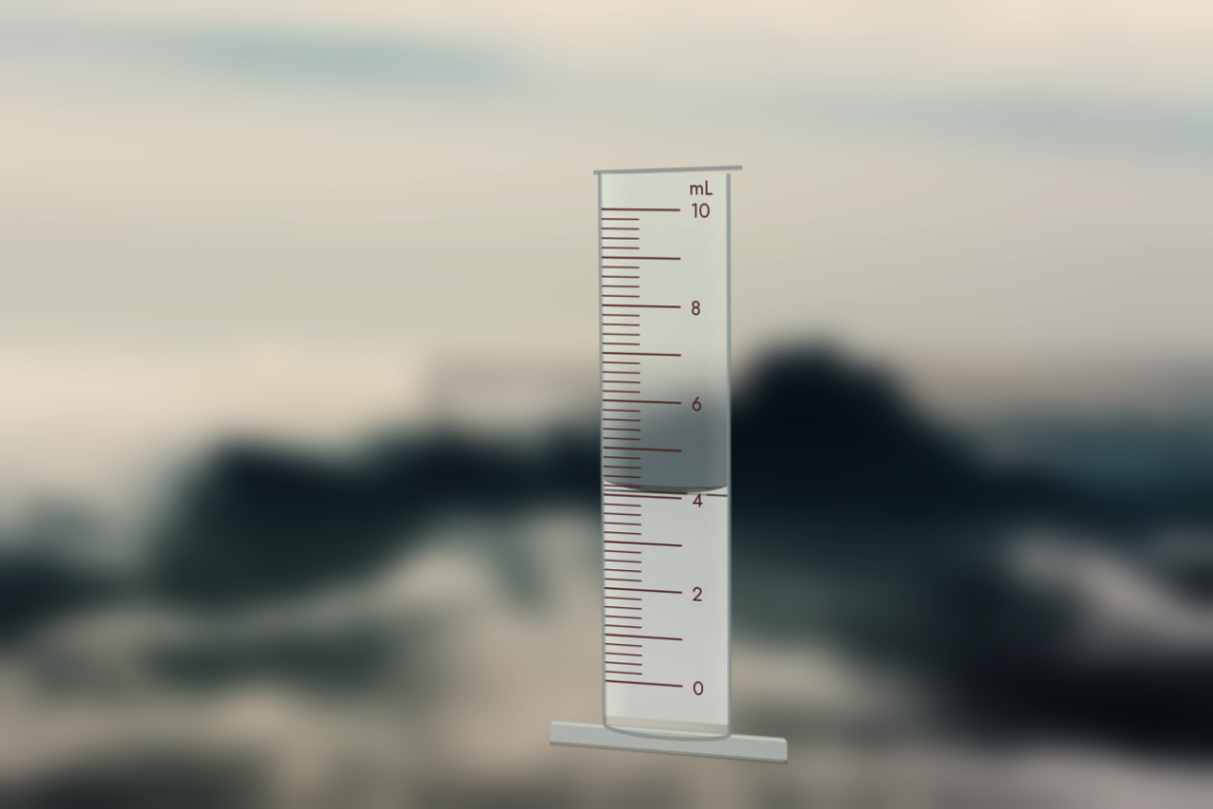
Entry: 4.1,mL
